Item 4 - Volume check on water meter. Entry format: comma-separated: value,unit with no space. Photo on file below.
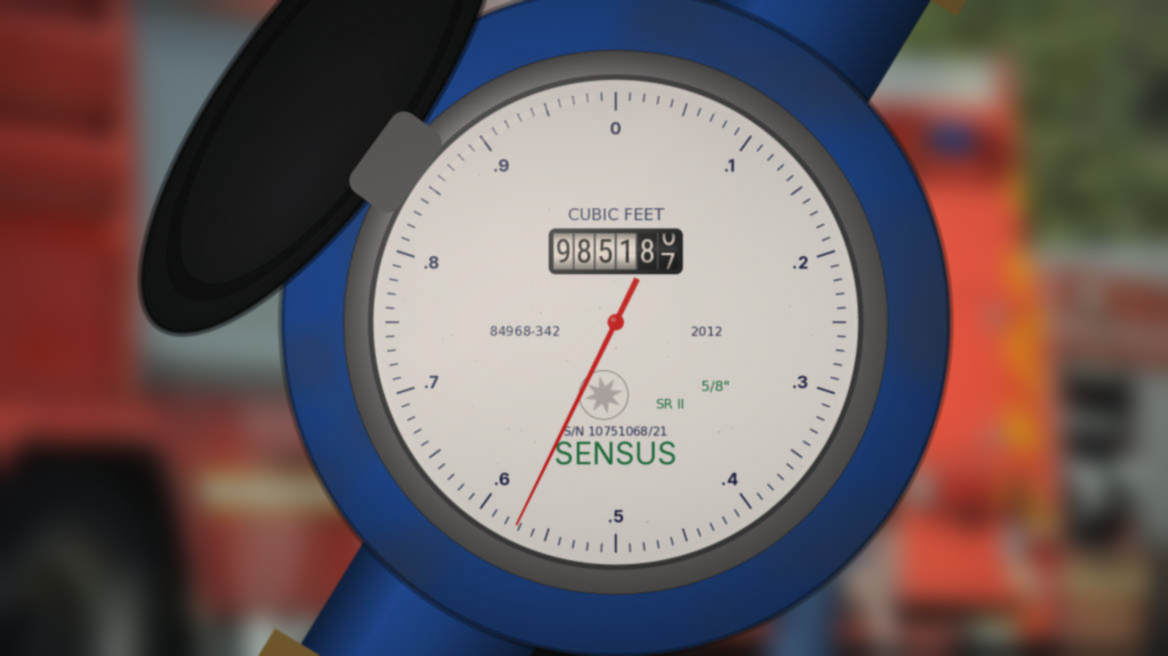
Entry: 985186.57,ft³
